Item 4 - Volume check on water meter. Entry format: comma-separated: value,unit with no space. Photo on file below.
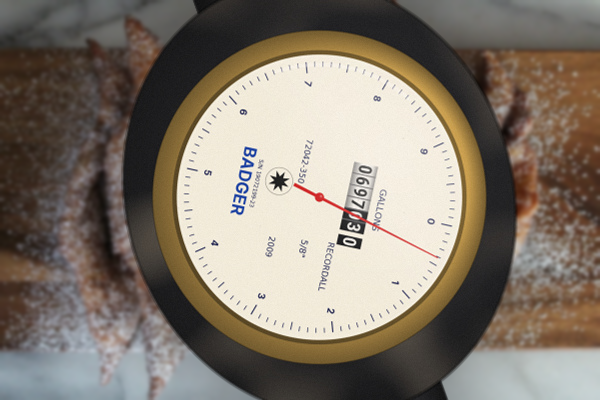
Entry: 697030.4,gal
